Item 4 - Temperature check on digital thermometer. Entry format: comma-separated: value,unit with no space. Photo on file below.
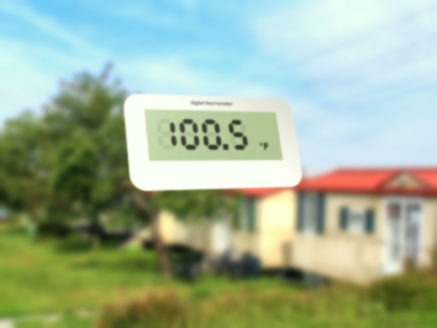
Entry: 100.5,°F
